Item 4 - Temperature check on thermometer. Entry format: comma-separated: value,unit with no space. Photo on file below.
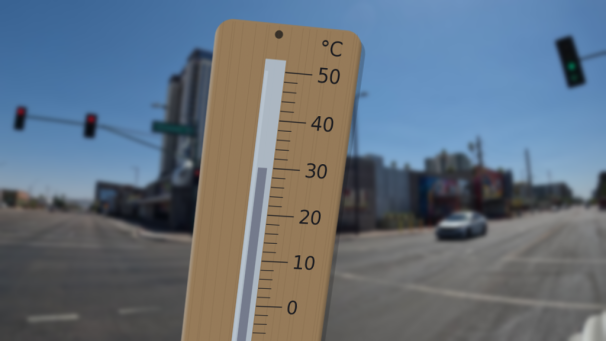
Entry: 30,°C
